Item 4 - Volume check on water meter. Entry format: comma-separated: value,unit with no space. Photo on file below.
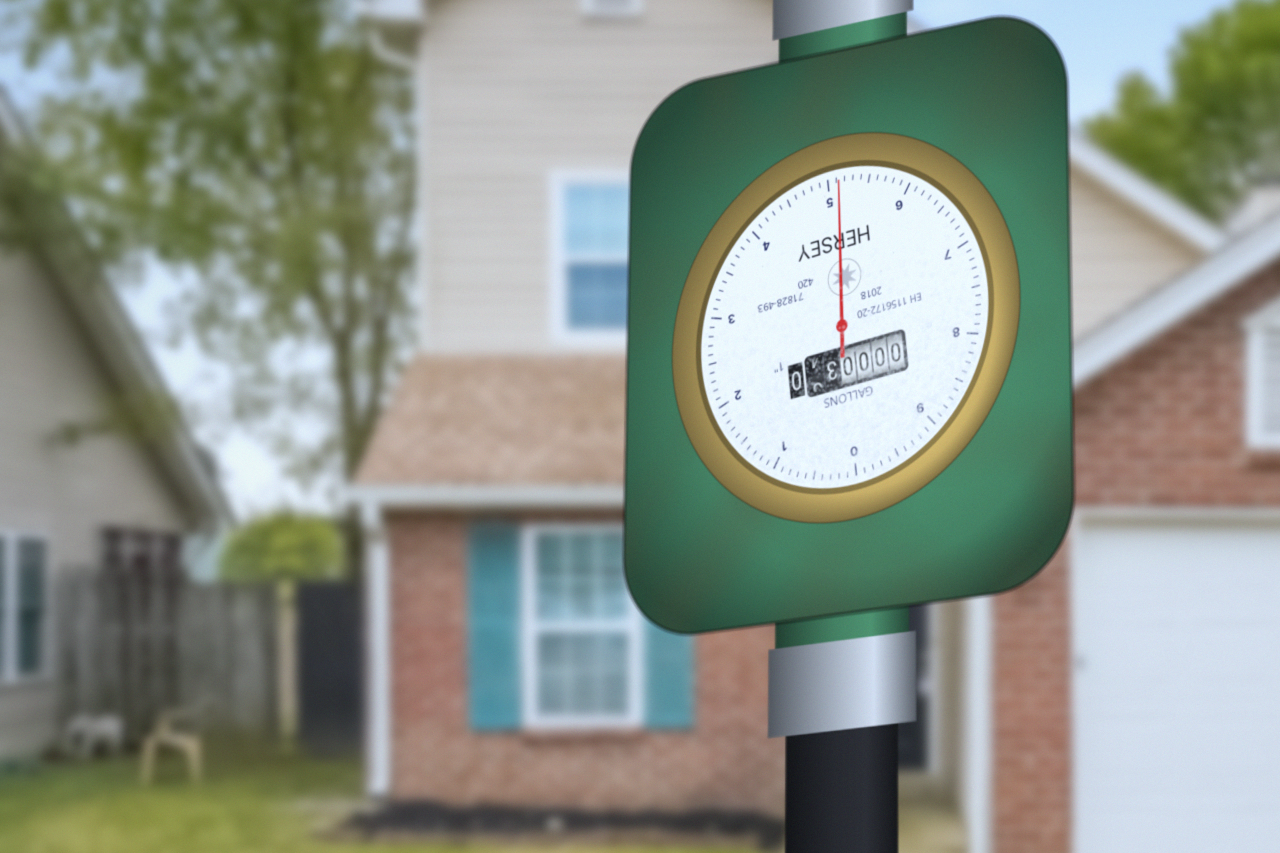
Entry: 335.1,gal
